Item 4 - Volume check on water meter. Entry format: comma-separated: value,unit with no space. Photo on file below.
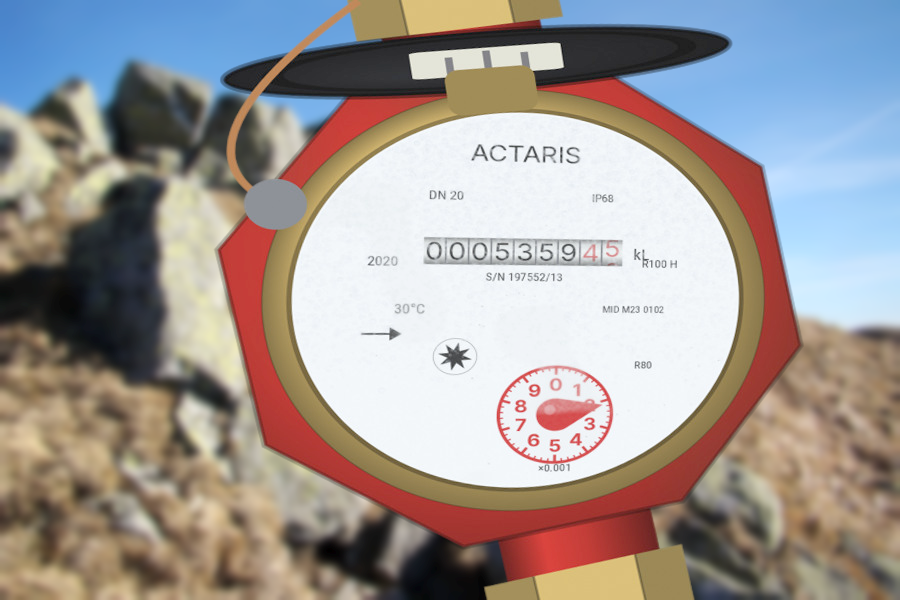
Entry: 5359.452,kL
